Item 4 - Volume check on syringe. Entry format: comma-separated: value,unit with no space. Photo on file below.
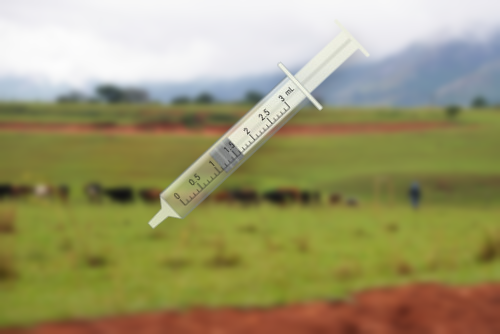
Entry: 1.1,mL
